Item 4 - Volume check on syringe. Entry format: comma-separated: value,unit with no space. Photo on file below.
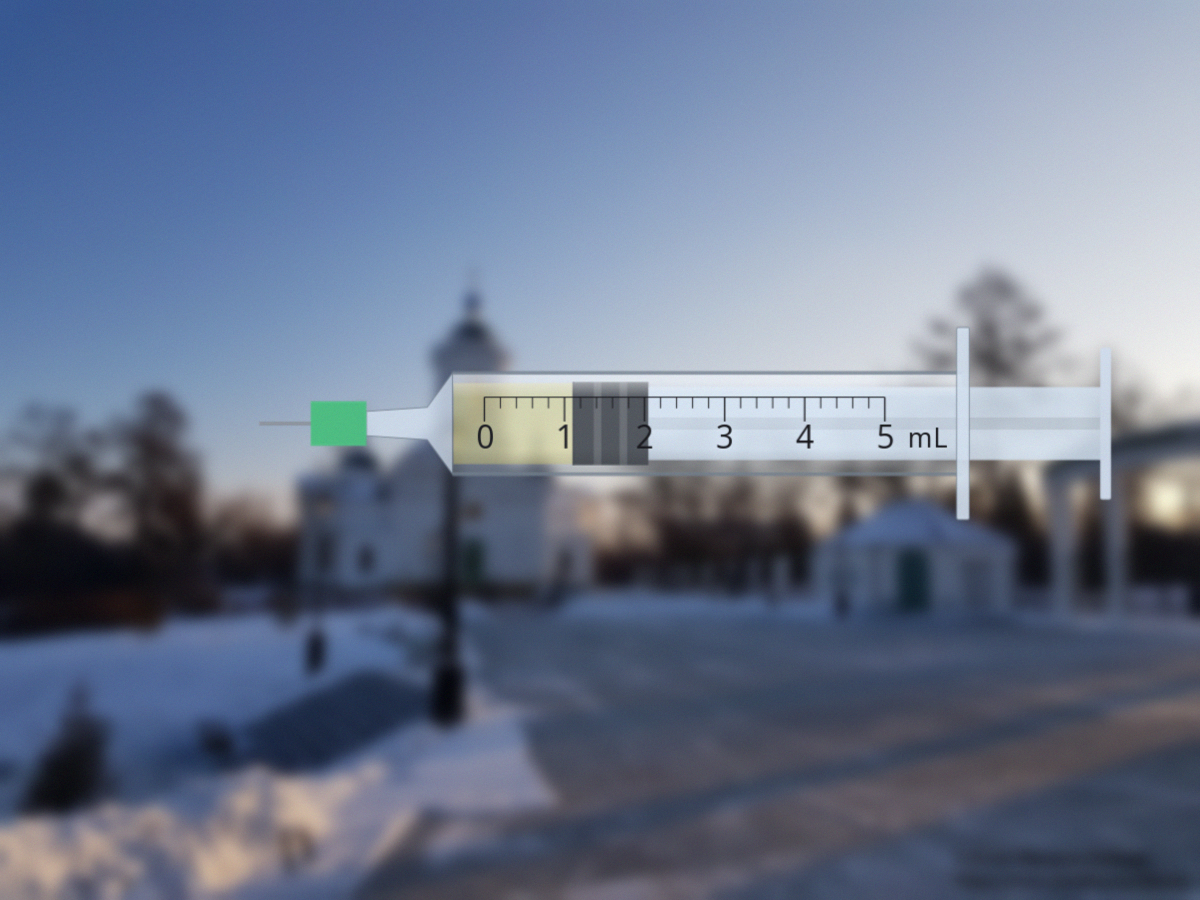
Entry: 1.1,mL
